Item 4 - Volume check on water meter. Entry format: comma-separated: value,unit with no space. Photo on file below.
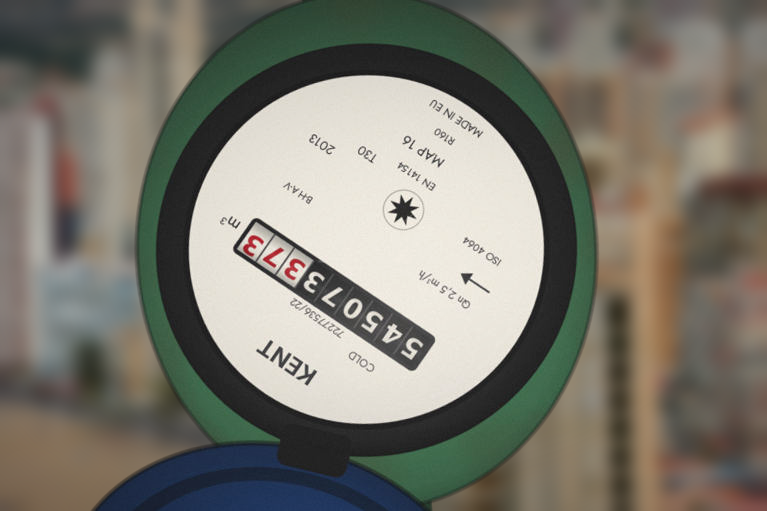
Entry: 545073.373,m³
